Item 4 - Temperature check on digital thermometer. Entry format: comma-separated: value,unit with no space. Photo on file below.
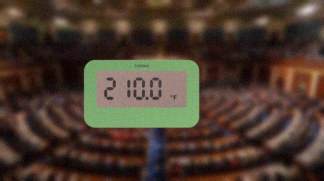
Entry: 210.0,°F
